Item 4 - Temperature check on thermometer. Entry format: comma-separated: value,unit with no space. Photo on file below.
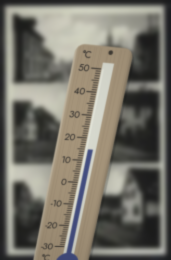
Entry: 15,°C
